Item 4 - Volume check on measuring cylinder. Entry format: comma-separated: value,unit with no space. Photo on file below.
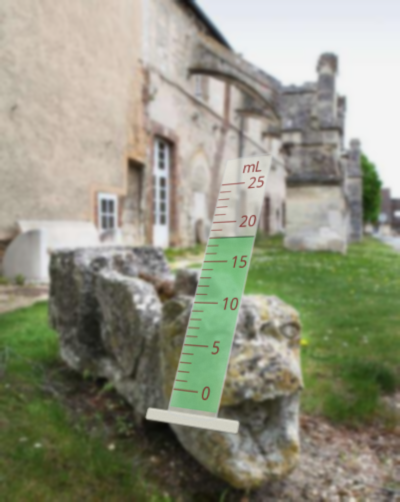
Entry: 18,mL
